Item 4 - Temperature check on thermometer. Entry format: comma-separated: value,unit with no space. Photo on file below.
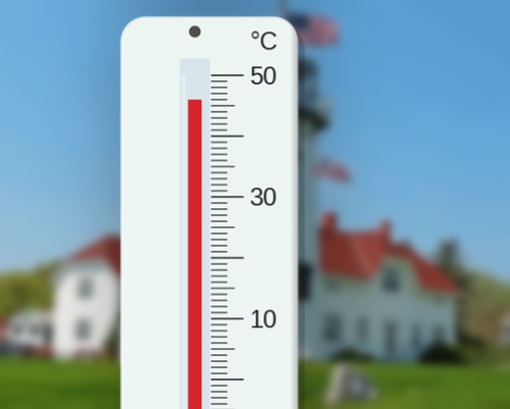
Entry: 46,°C
